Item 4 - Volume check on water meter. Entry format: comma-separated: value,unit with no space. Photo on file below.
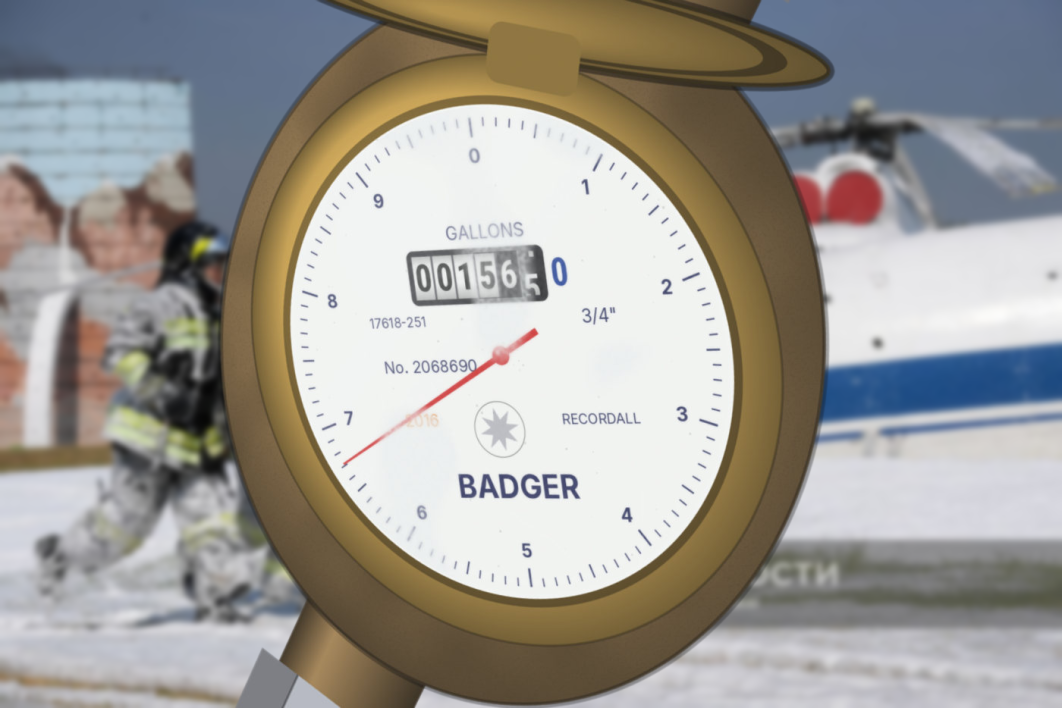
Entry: 15646.7,gal
